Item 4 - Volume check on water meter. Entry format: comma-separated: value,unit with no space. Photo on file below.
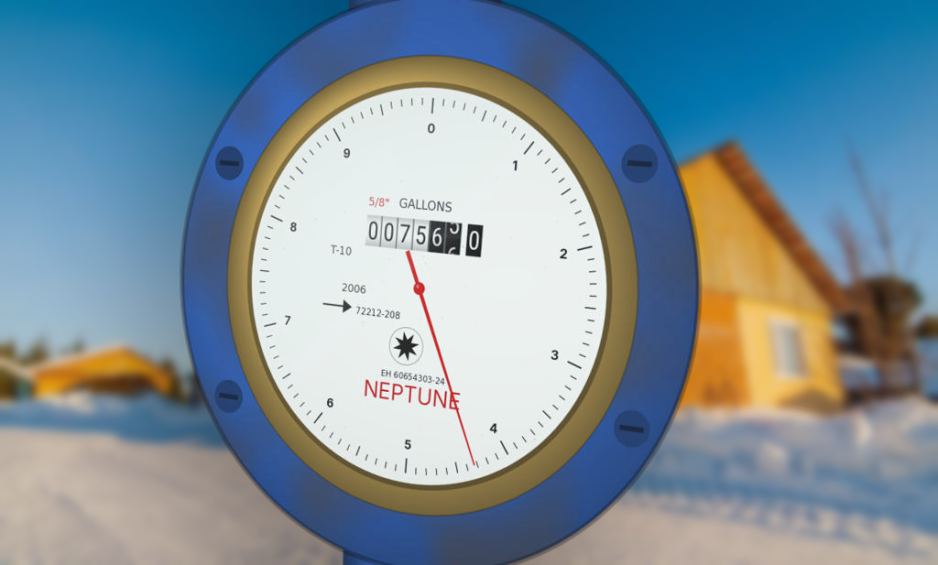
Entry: 75654.3,gal
